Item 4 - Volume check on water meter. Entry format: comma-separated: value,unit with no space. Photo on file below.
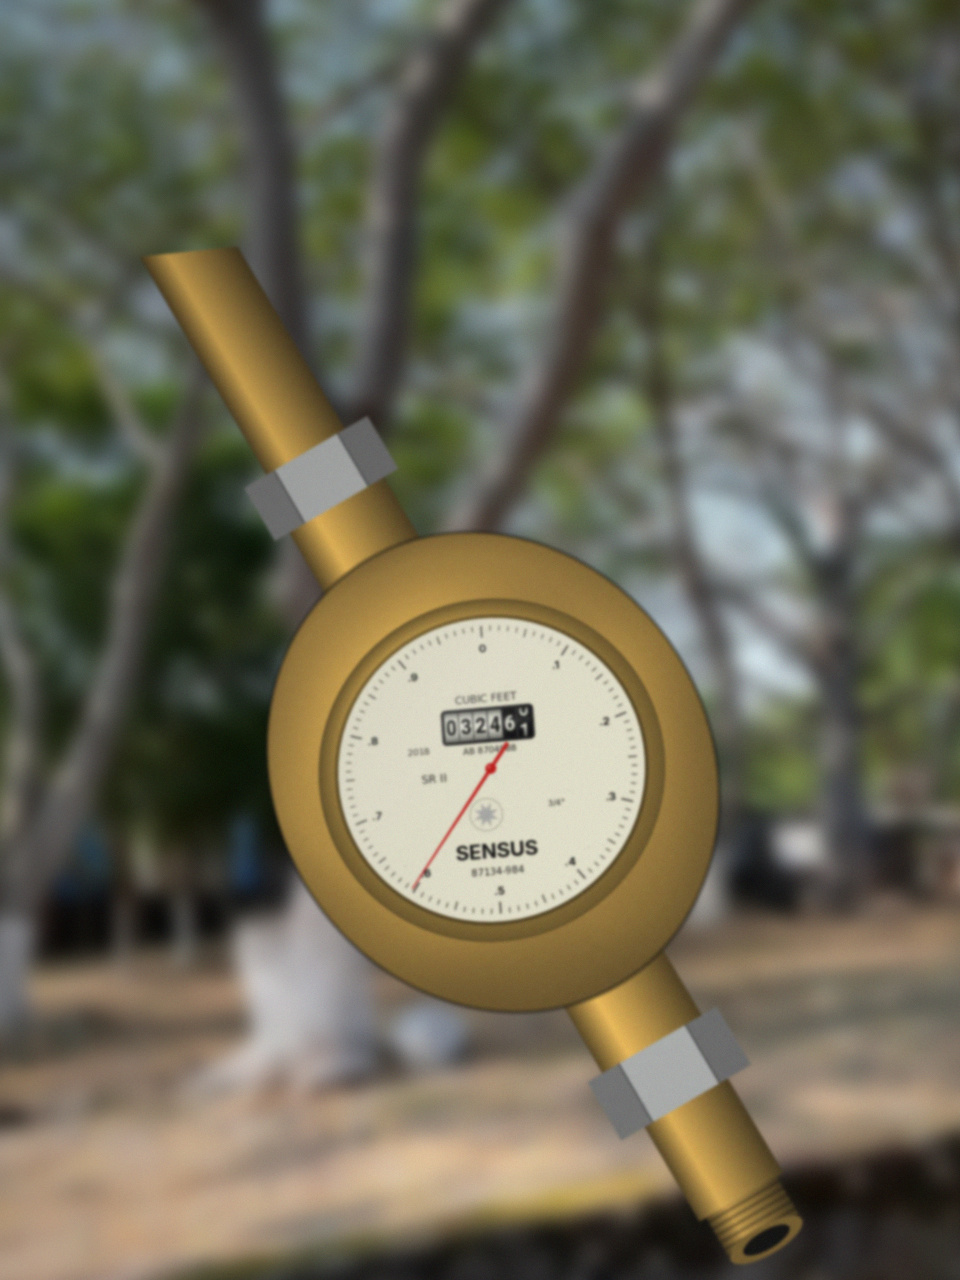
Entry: 32460.60,ft³
